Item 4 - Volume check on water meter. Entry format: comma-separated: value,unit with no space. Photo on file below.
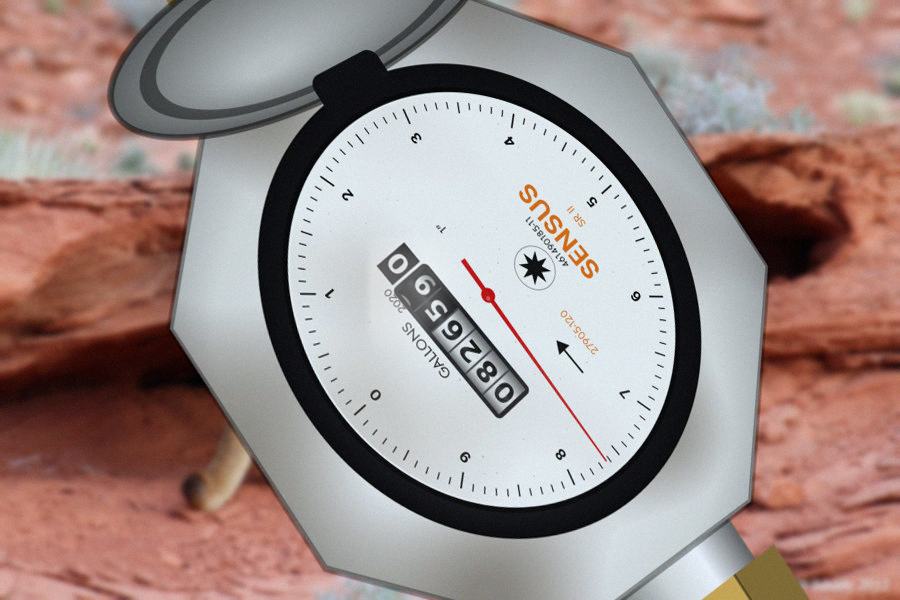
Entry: 826587.6,gal
